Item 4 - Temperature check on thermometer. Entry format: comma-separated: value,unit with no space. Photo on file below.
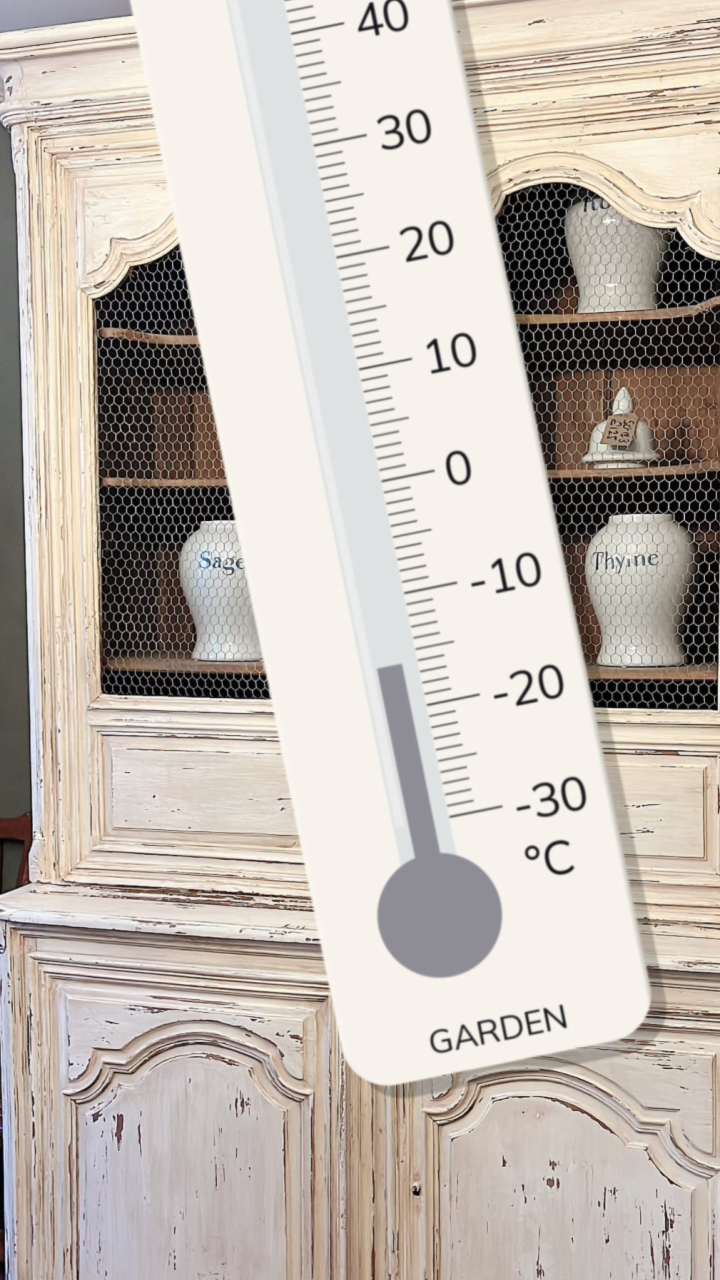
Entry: -16,°C
